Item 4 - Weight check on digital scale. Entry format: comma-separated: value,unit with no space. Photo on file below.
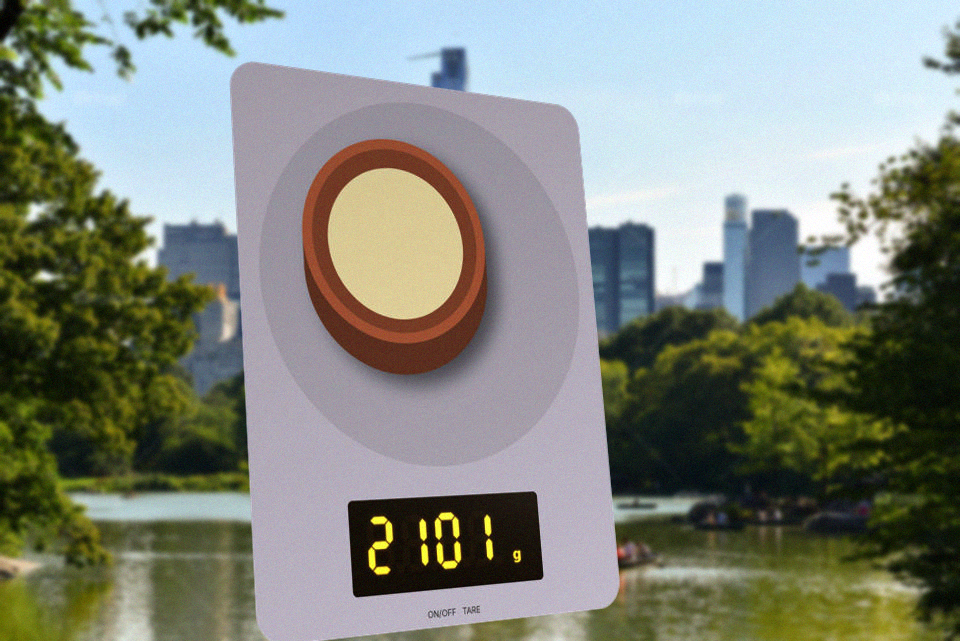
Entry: 2101,g
